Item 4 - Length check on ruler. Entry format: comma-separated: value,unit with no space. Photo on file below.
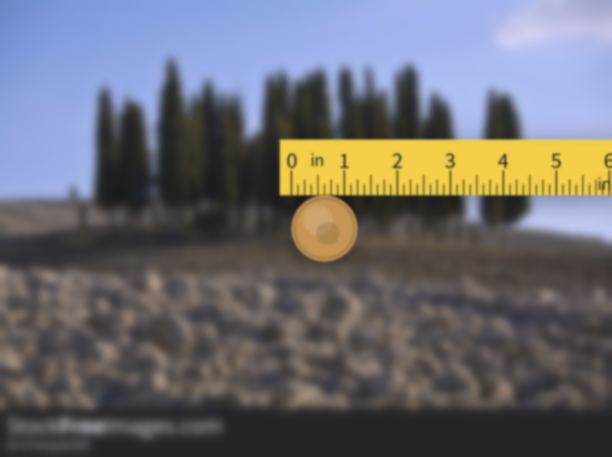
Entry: 1.25,in
